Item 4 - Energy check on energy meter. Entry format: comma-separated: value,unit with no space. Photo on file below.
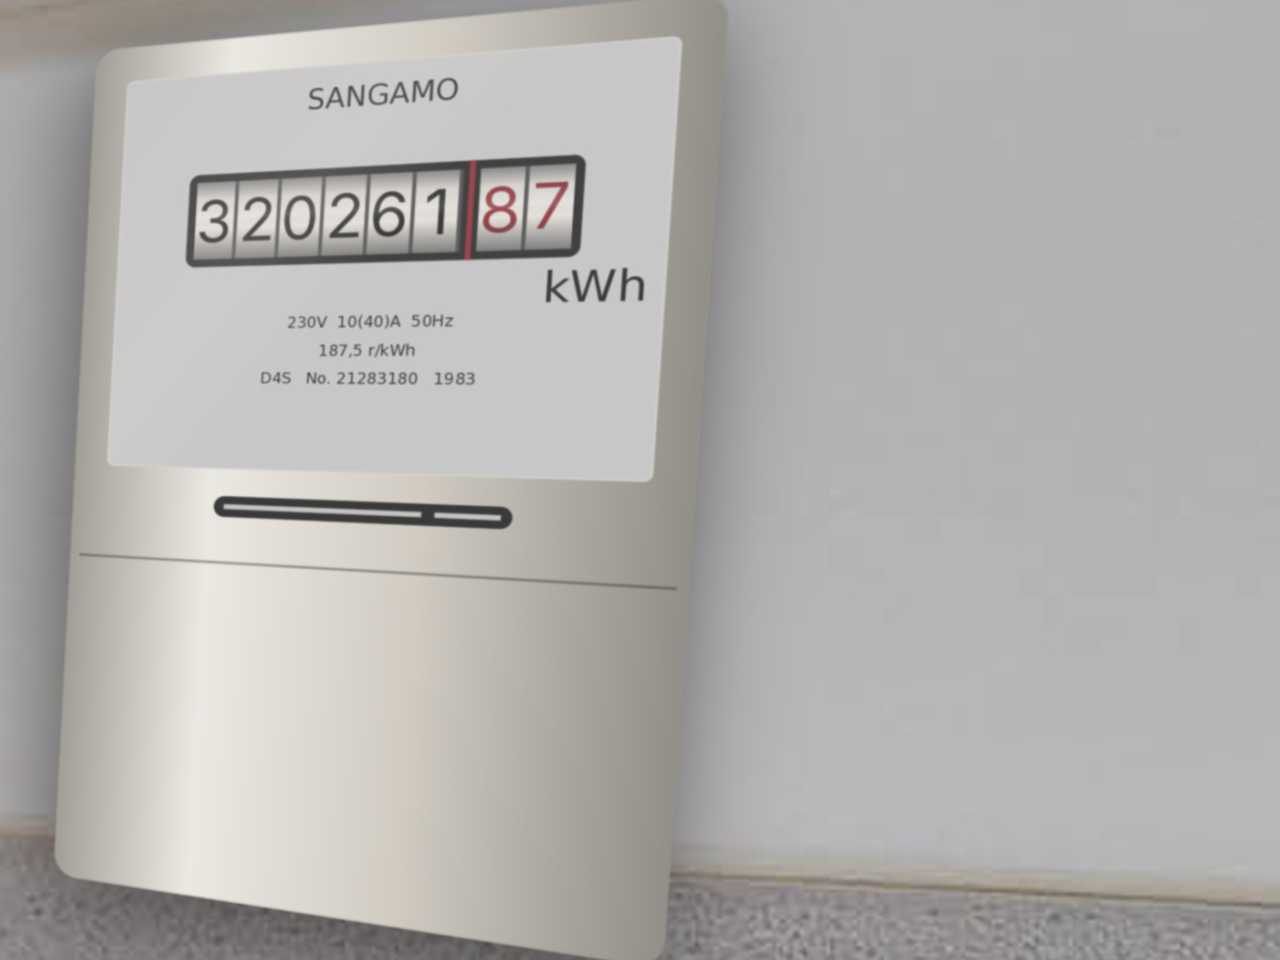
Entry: 320261.87,kWh
